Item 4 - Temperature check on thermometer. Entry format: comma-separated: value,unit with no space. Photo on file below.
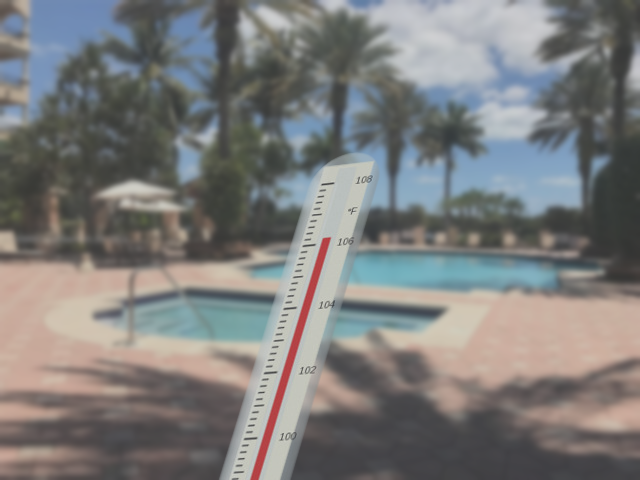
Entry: 106.2,°F
